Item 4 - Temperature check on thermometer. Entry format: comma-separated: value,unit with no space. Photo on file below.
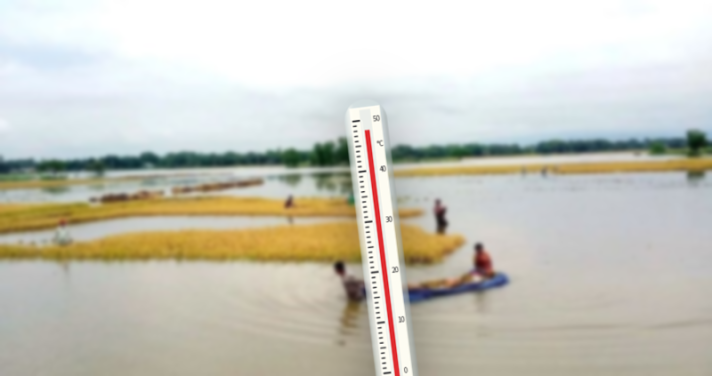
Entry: 48,°C
